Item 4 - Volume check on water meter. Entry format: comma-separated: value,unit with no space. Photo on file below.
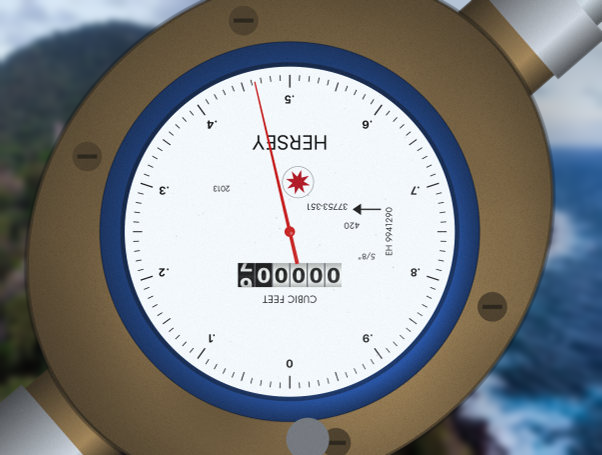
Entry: 6.46,ft³
